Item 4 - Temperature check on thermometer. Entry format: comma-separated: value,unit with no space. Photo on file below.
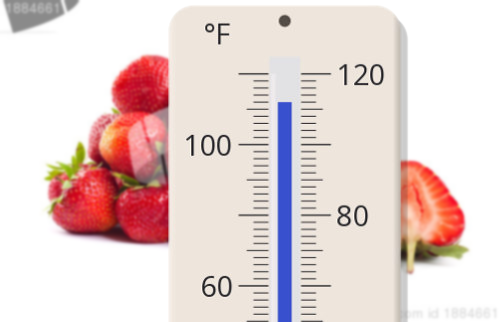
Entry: 112,°F
